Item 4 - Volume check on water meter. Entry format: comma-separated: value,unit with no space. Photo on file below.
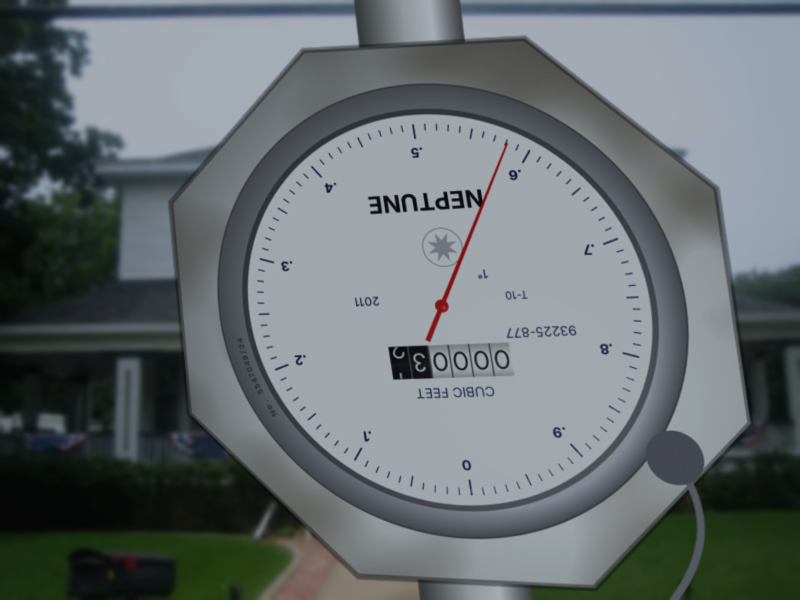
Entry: 31.58,ft³
